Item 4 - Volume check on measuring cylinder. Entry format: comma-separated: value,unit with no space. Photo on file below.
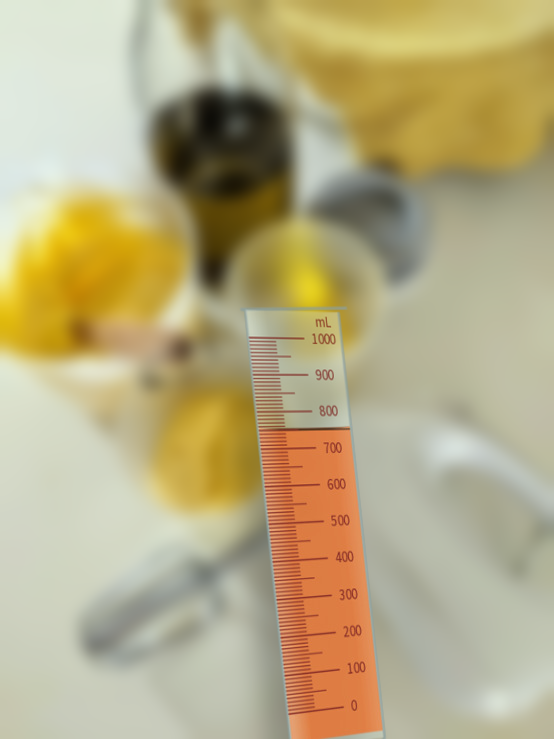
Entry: 750,mL
